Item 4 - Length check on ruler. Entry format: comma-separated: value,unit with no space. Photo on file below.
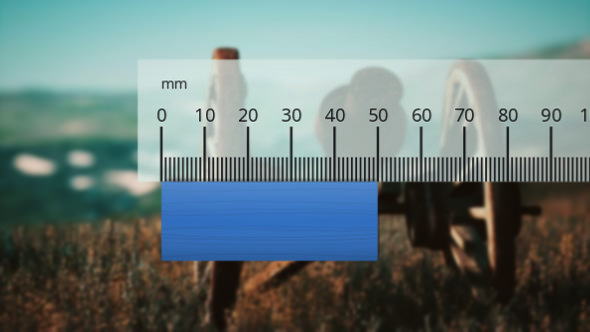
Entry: 50,mm
